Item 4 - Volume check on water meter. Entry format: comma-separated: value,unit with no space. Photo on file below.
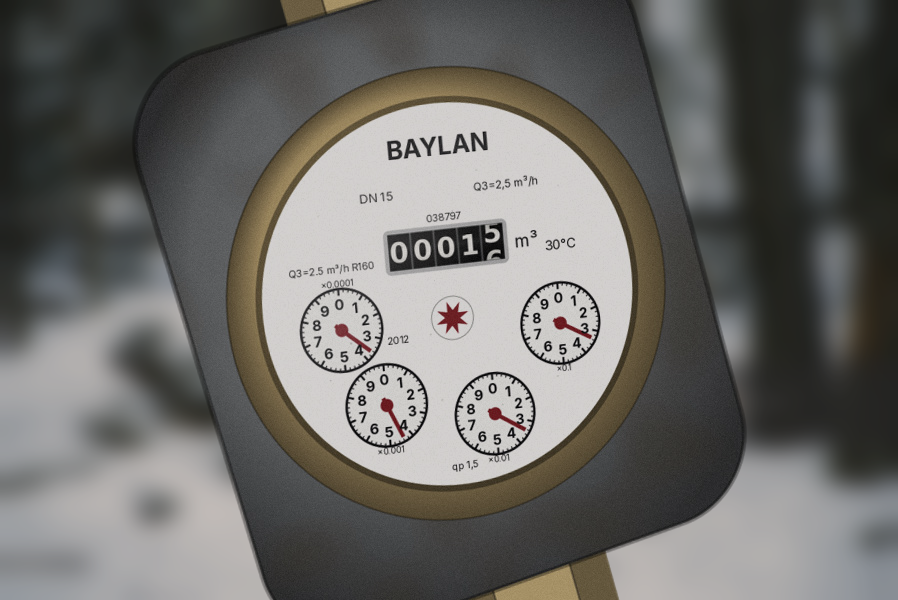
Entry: 15.3343,m³
